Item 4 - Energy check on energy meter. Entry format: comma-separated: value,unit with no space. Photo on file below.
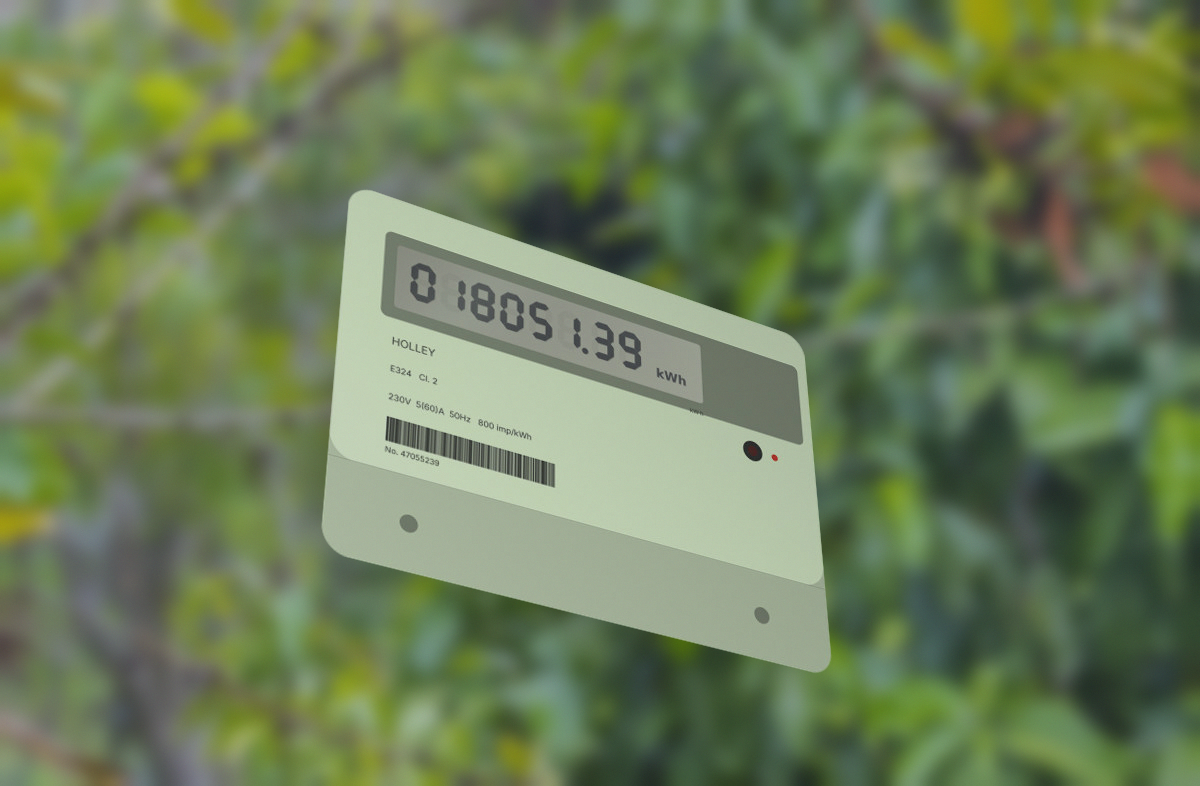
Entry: 18051.39,kWh
